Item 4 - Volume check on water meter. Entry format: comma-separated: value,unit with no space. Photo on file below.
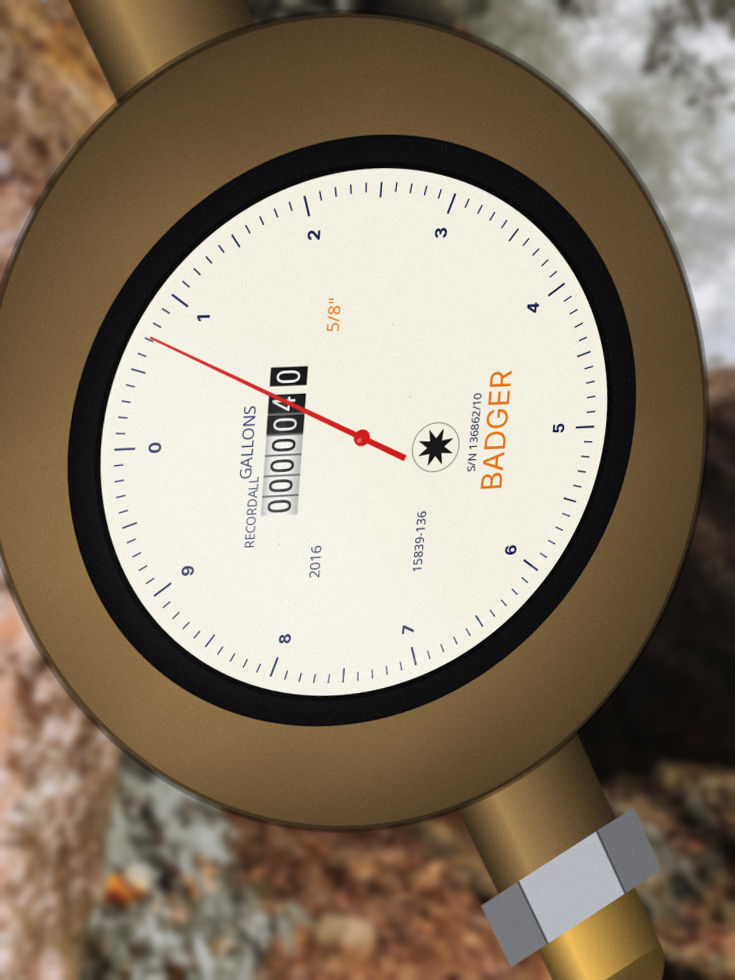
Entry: 40.7,gal
